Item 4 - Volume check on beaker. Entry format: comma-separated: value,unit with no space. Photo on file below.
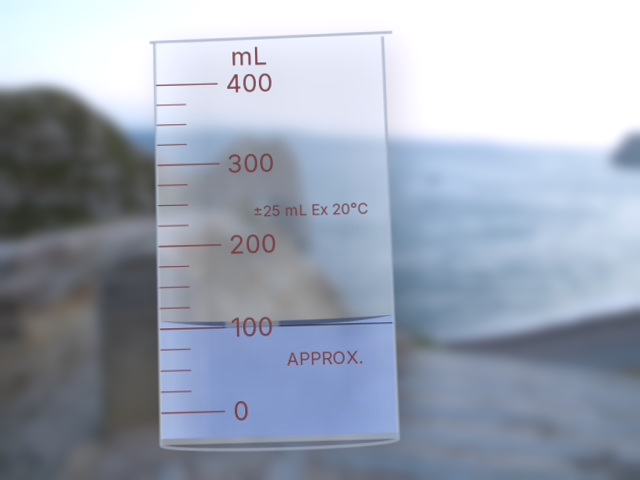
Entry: 100,mL
